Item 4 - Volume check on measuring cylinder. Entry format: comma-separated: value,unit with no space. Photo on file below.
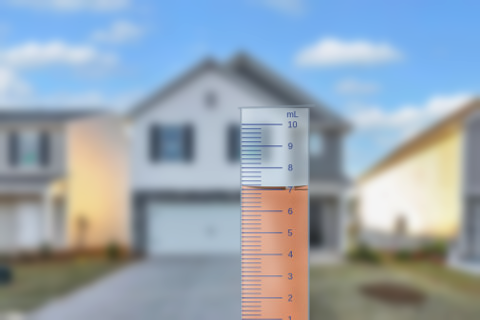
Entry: 7,mL
